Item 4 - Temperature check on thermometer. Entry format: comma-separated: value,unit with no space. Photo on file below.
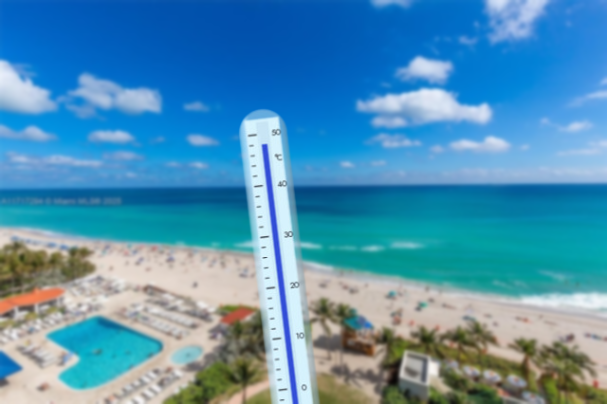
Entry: 48,°C
